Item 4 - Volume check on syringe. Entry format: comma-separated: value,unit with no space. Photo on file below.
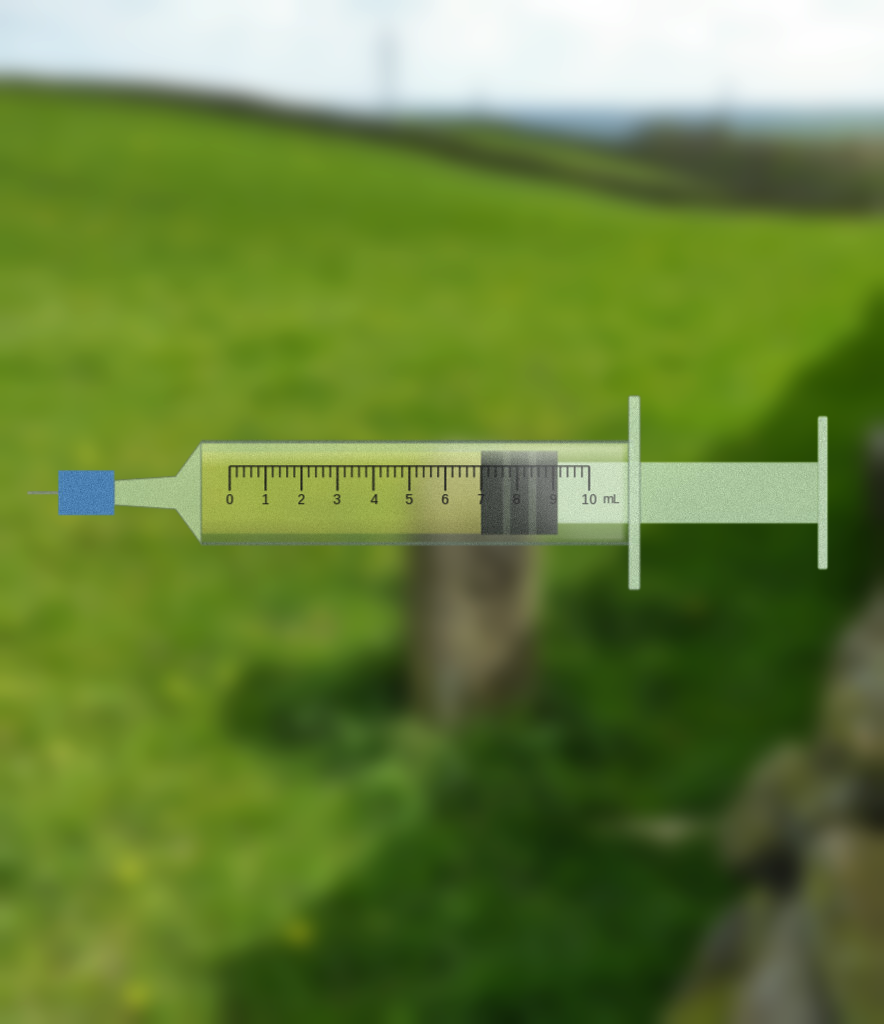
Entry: 7,mL
